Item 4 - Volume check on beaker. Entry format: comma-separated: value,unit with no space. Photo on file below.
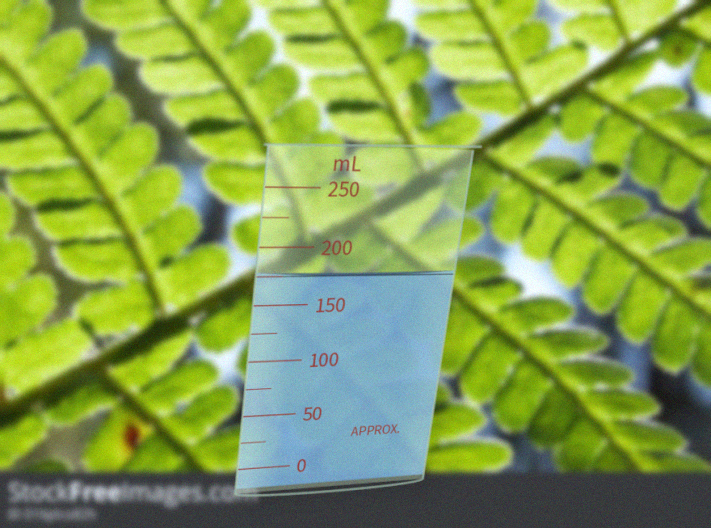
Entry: 175,mL
